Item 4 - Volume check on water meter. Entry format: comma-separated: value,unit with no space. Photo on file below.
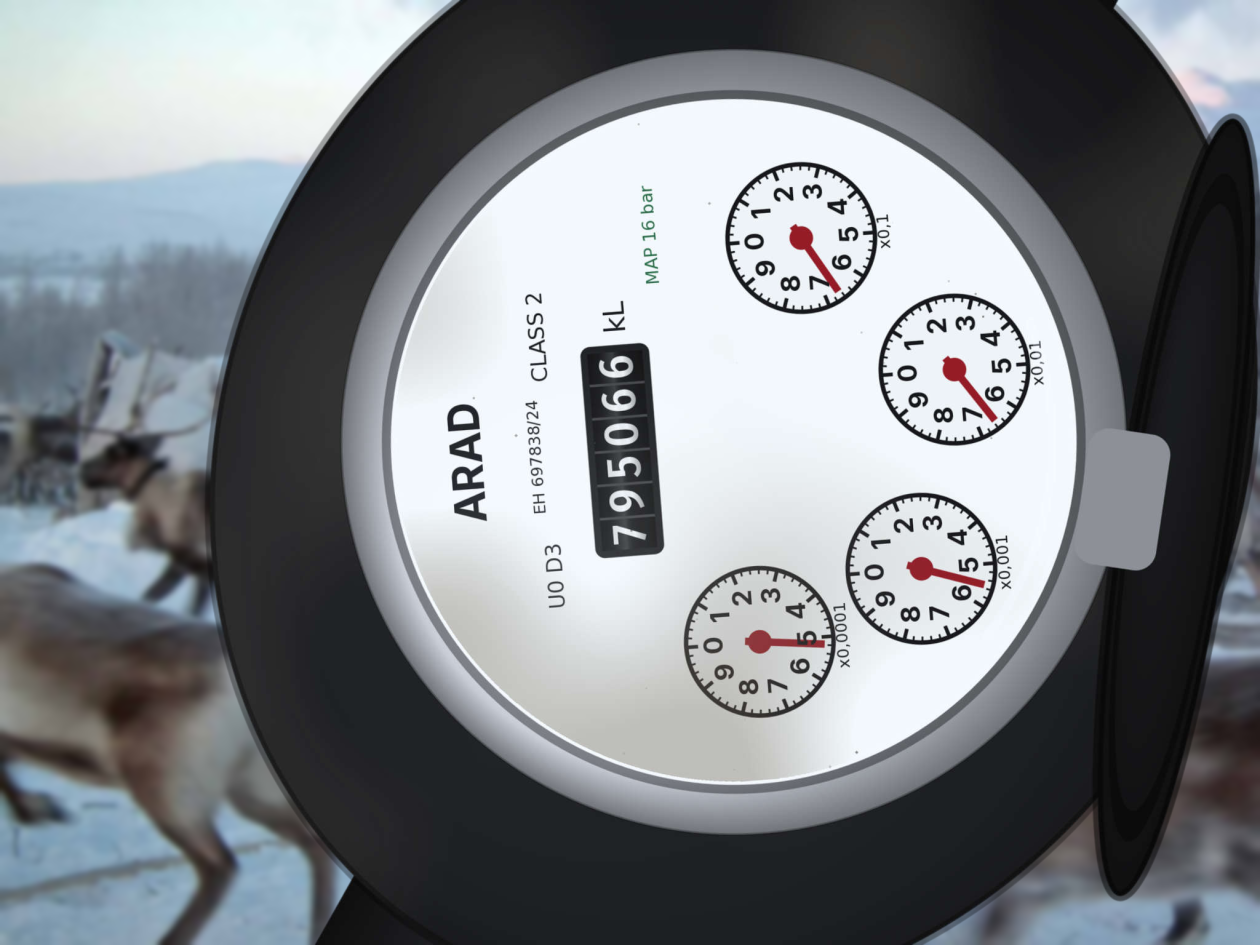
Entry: 795066.6655,kL
